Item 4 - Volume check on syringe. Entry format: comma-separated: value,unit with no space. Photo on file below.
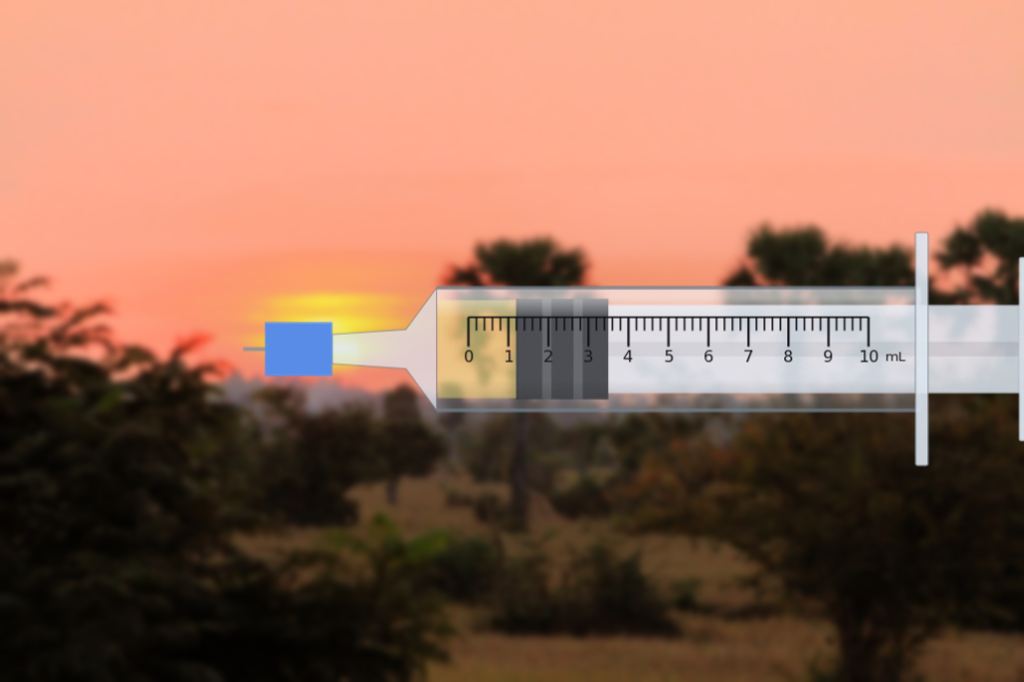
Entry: 1.2,mL
